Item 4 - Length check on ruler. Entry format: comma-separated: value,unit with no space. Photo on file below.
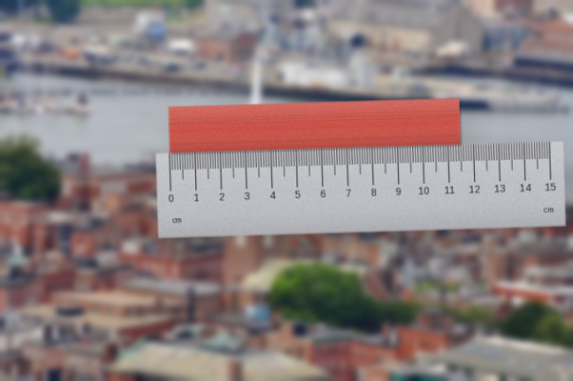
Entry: 11.5,cm
